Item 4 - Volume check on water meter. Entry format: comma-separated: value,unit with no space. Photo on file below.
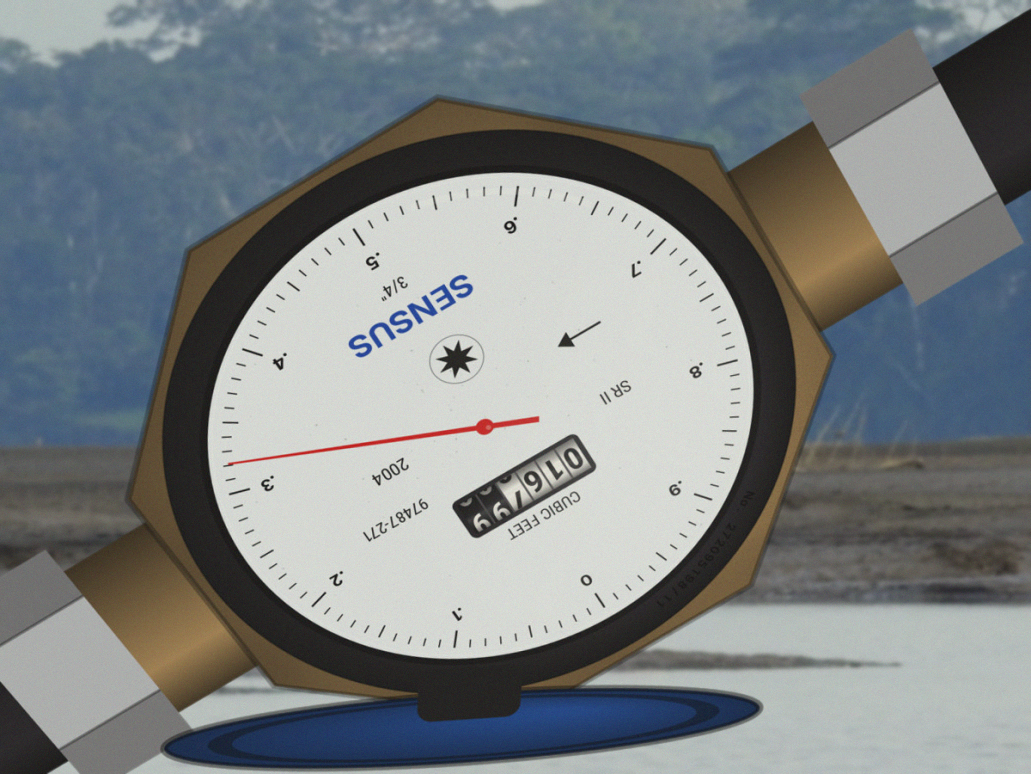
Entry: 16799.32,ft³
